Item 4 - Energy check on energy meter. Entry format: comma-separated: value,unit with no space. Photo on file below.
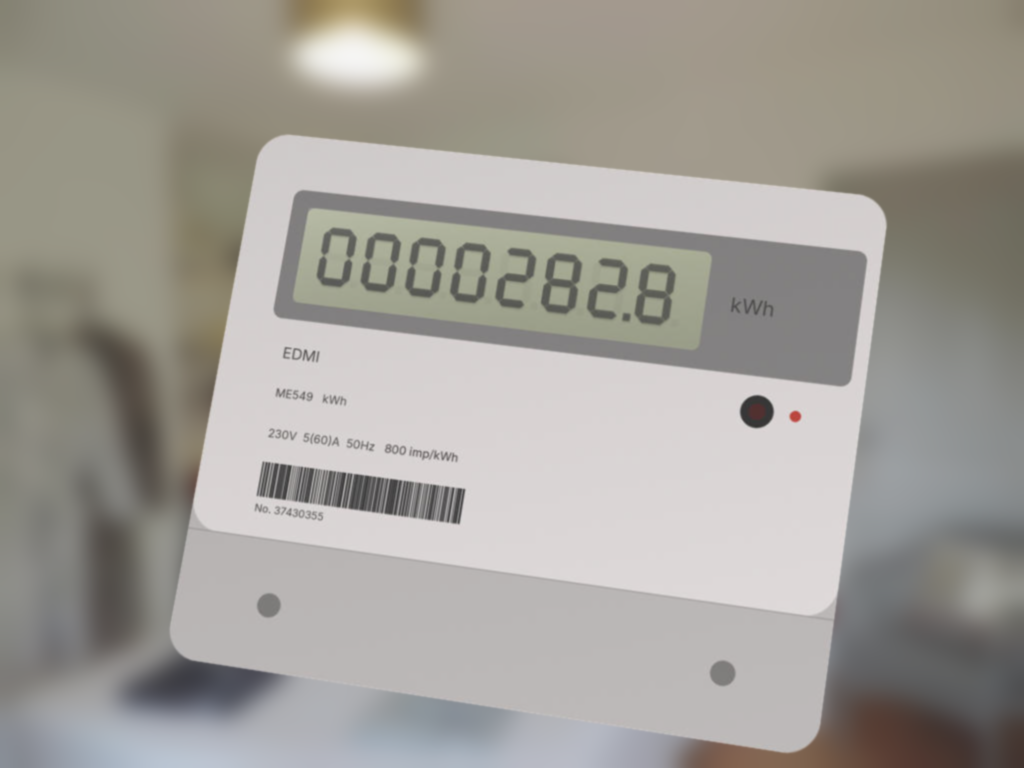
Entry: 282.8,kWh
